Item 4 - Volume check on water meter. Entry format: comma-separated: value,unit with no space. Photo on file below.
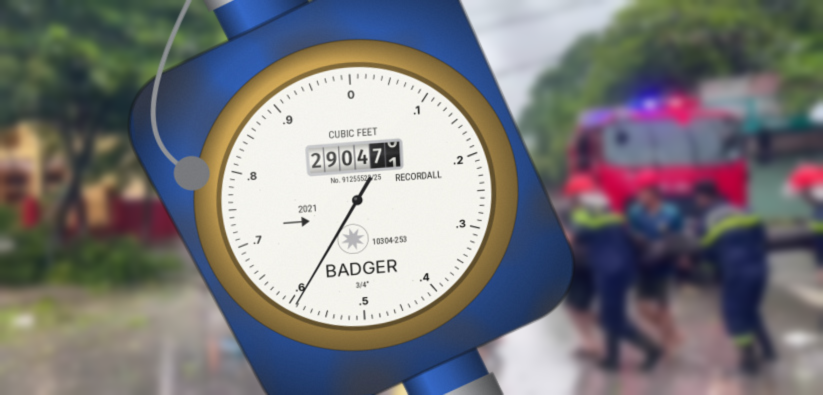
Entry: 290470.59,ft³
